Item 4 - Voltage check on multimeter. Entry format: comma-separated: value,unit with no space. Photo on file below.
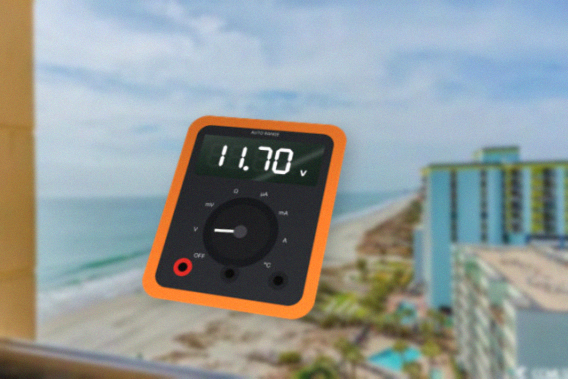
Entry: 11.70,V
